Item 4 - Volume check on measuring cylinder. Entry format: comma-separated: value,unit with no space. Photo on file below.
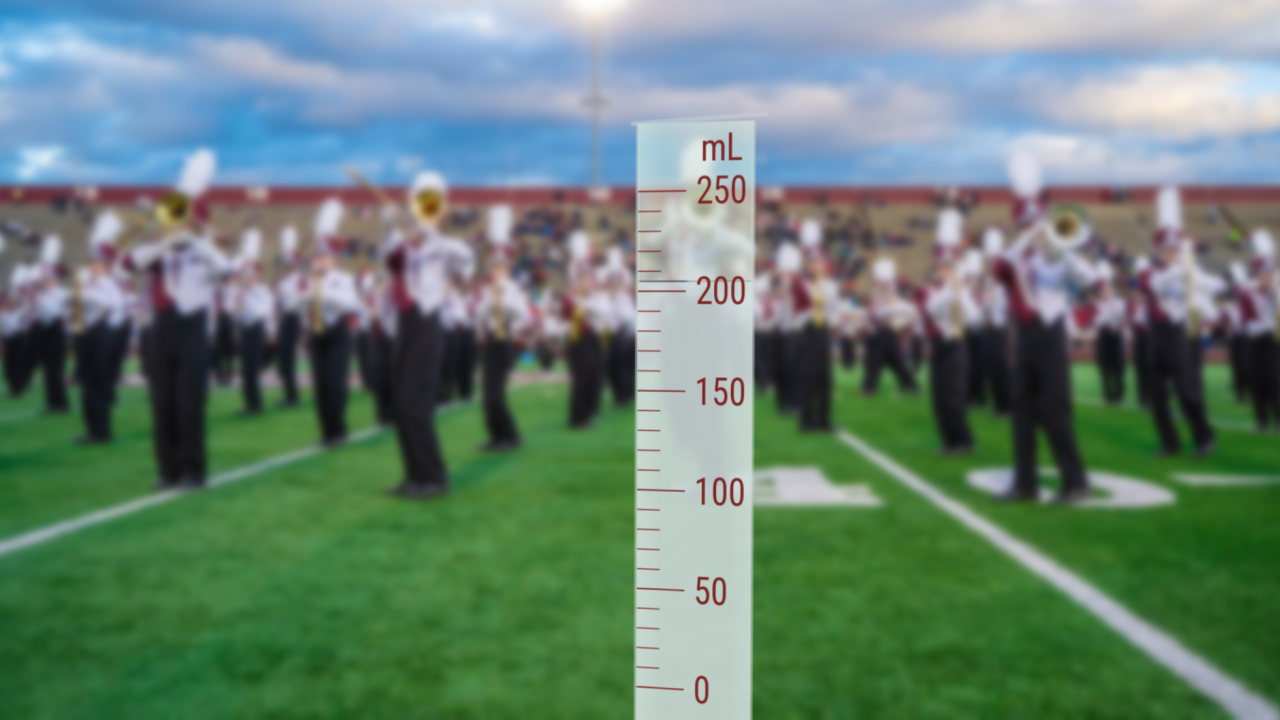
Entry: 205,mL
